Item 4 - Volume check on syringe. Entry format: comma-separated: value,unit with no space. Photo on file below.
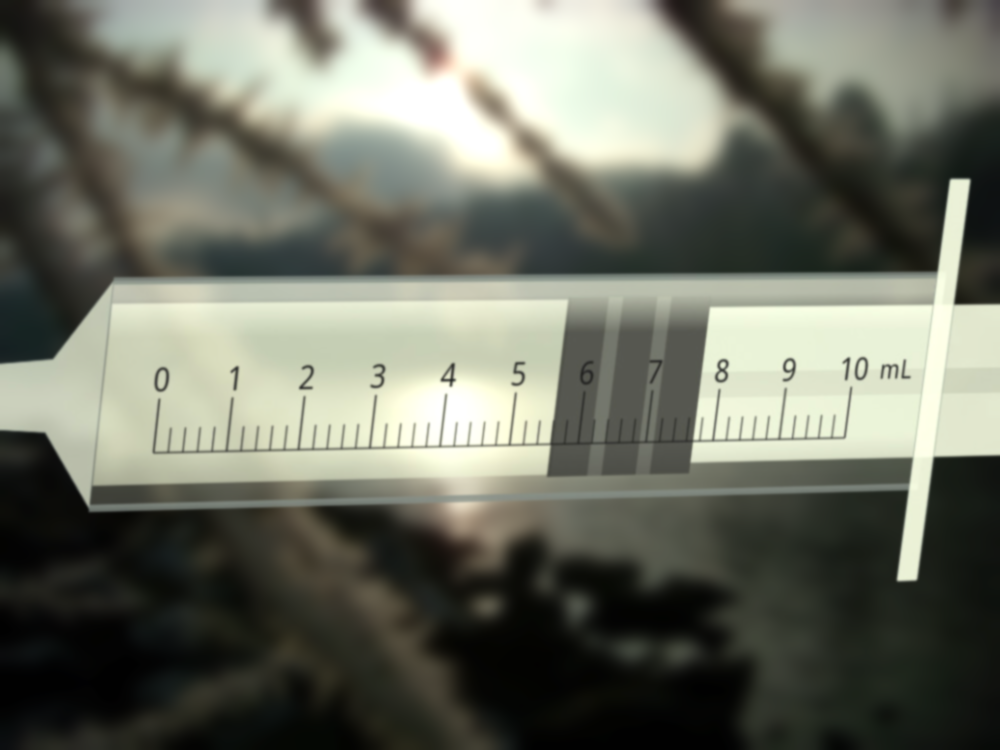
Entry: 5.6,mL
